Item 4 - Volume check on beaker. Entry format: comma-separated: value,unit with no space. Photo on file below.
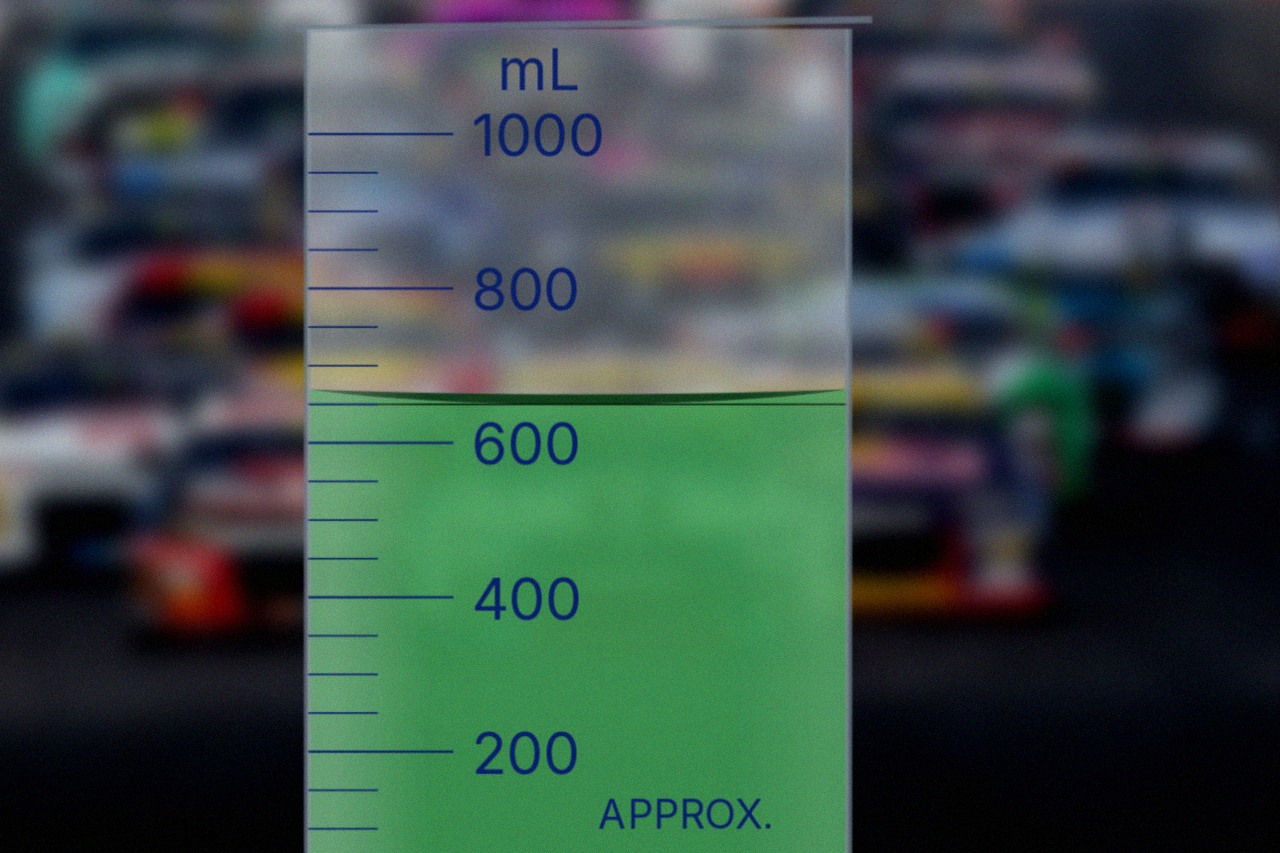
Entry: 650,mL
